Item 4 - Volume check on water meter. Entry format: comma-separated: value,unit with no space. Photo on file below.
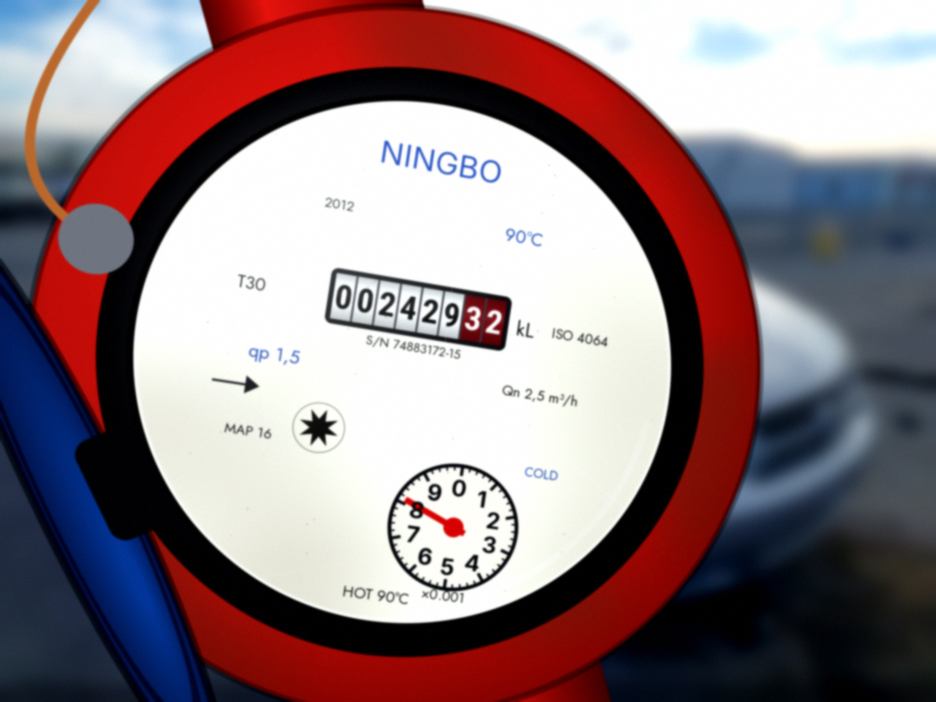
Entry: 2429.328,kL
